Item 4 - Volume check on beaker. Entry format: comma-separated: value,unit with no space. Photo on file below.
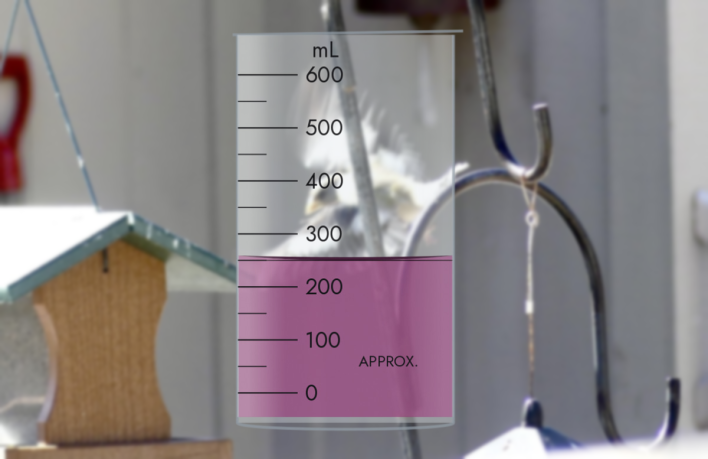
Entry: 250,mL
